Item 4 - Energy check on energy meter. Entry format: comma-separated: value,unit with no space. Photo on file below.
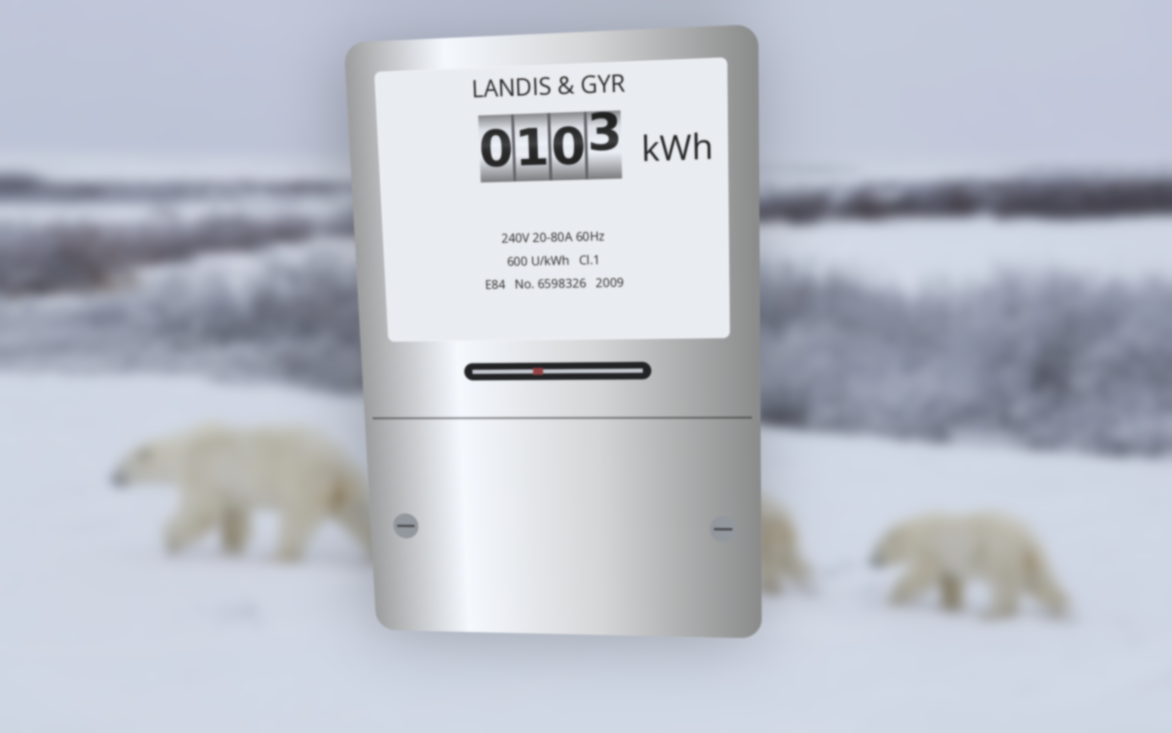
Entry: 103,kWh
